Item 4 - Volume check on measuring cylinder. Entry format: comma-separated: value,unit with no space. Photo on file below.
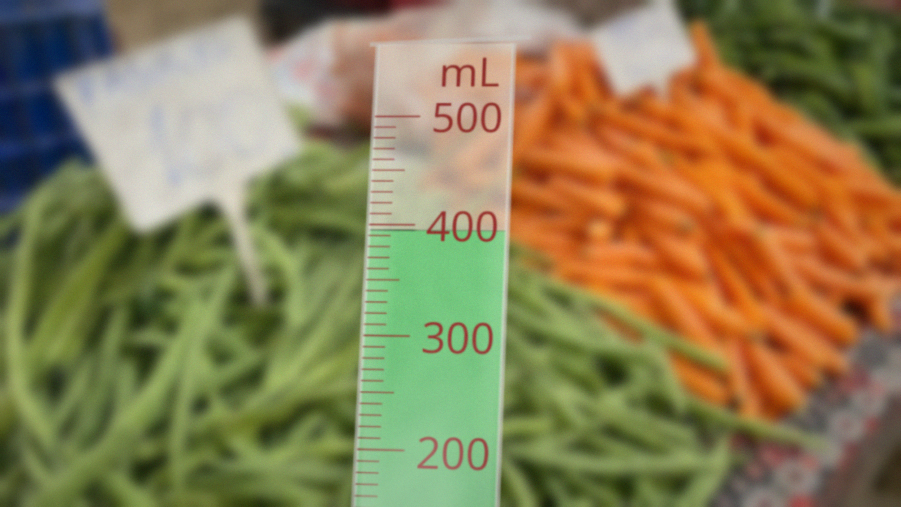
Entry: 395,mL
